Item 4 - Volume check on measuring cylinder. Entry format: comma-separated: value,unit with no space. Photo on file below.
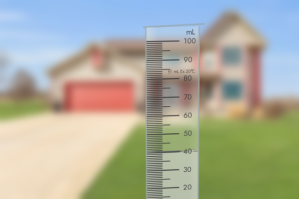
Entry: 40,mL
